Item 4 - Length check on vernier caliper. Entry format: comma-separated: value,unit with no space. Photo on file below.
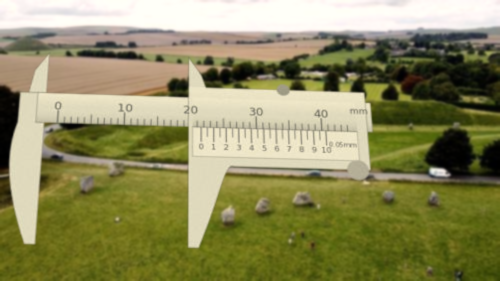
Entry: 21.6,mm
